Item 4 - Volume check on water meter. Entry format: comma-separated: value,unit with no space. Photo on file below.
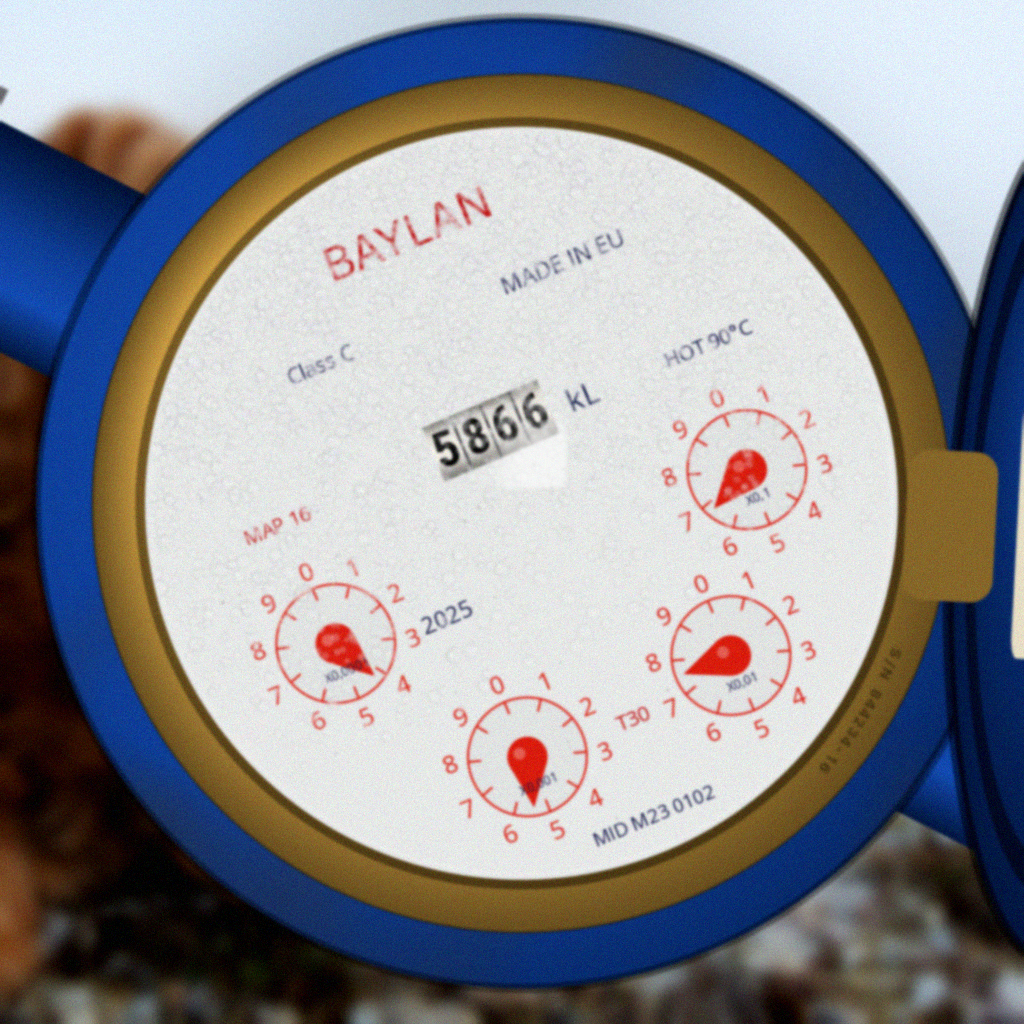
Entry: 5866.6754,kL
